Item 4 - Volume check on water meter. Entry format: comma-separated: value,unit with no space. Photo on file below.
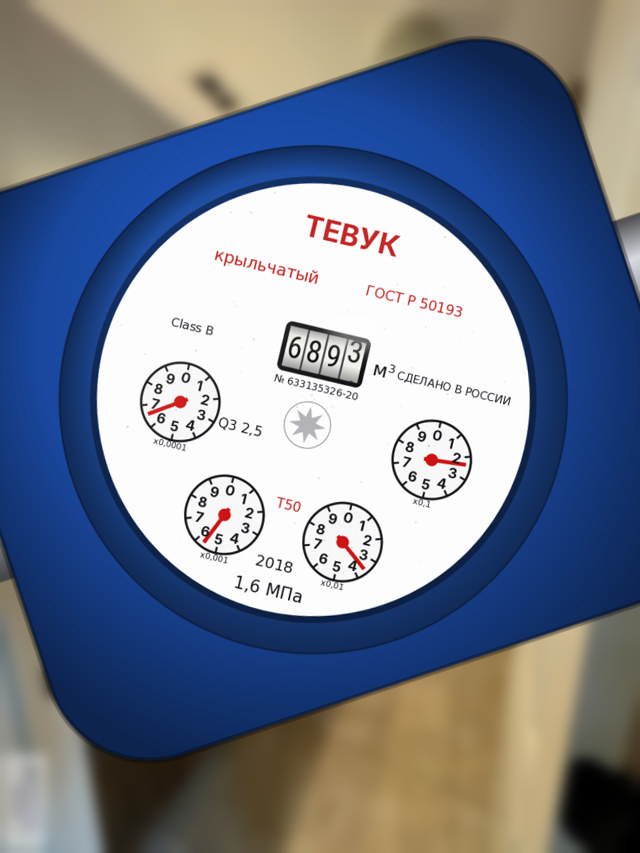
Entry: 6893.2356,m³
